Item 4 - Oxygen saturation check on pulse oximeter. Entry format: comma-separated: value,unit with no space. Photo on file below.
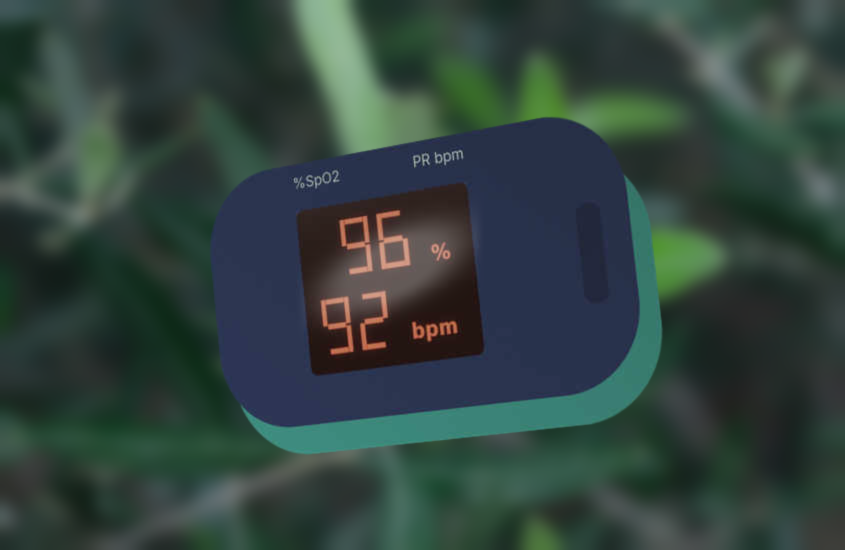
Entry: 96,%
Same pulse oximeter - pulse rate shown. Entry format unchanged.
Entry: 92,bpm
